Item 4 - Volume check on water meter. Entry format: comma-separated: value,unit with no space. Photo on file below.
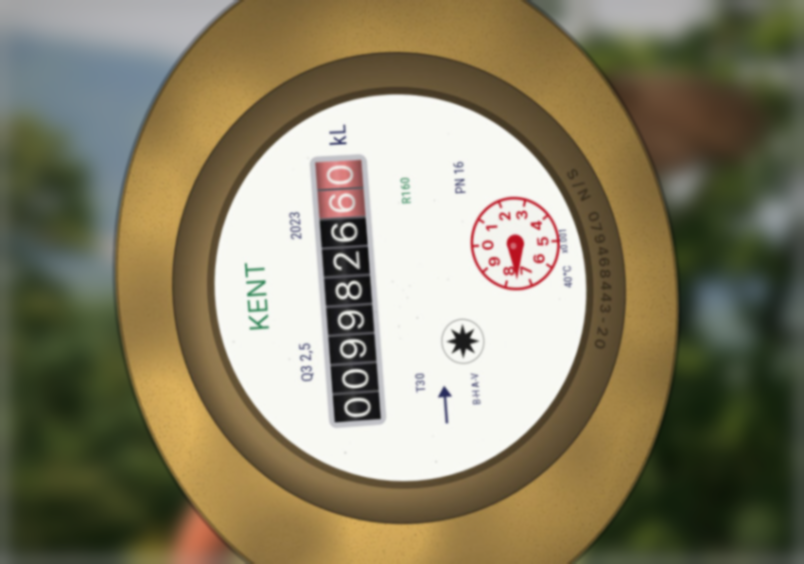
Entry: 99826.607,kL
